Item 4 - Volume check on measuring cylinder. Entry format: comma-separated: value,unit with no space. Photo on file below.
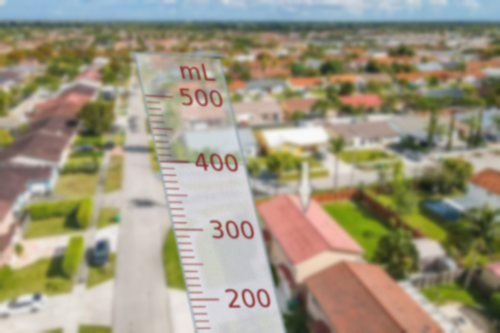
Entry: 400,mL
